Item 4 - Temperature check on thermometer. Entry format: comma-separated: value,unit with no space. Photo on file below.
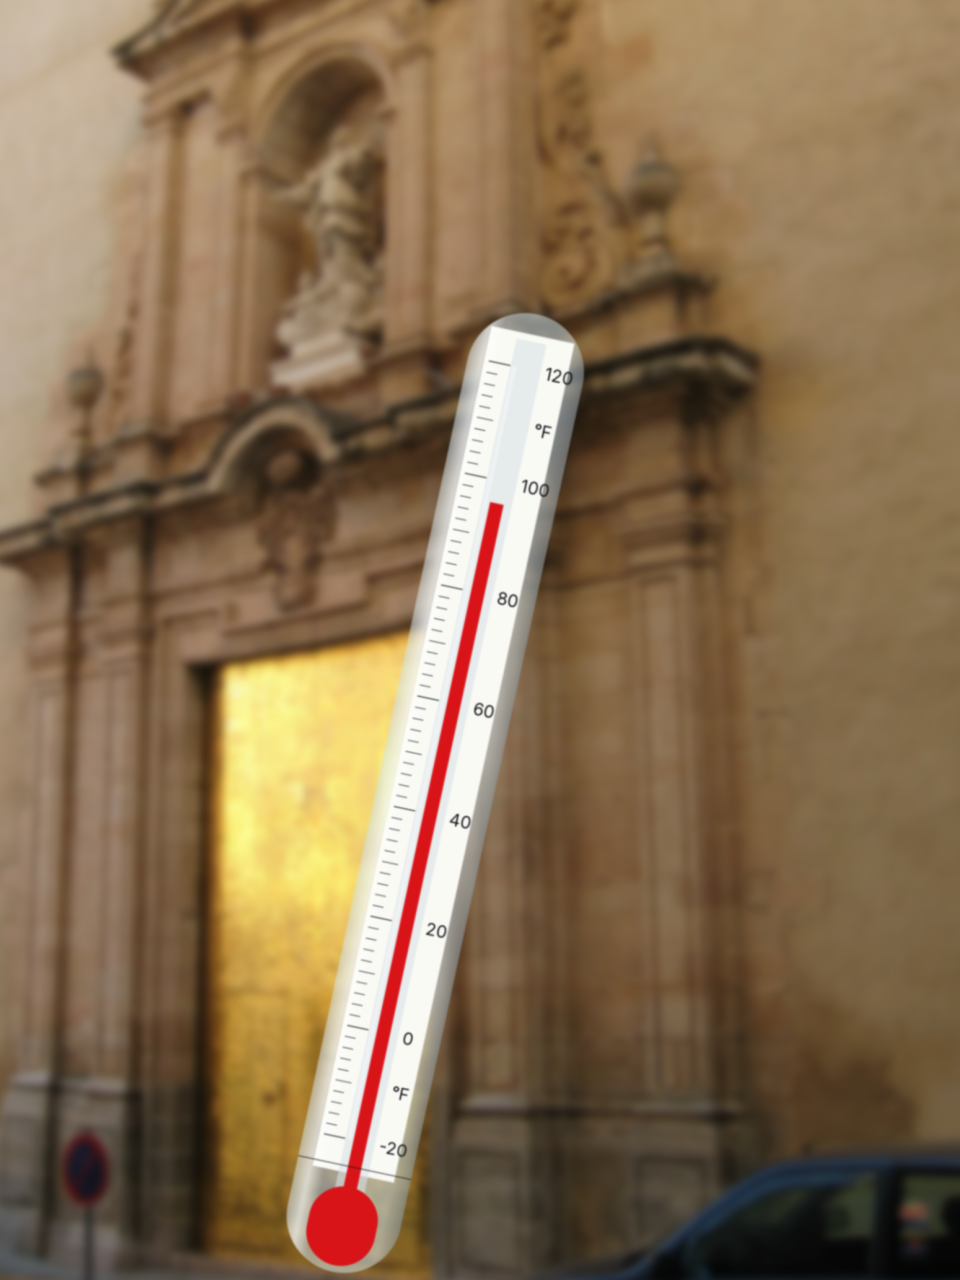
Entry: 96,°F
